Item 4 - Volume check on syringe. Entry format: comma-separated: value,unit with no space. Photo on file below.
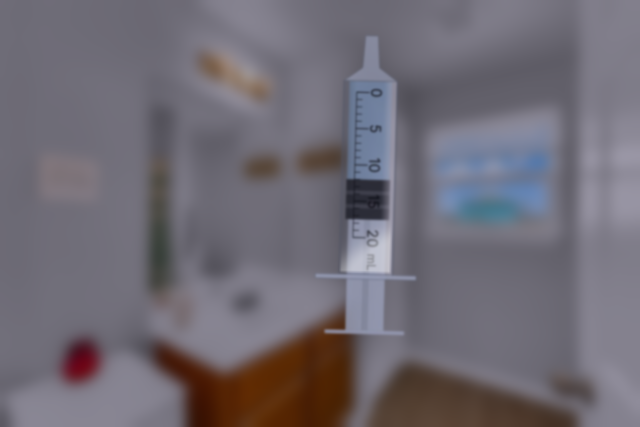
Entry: 12,mL
